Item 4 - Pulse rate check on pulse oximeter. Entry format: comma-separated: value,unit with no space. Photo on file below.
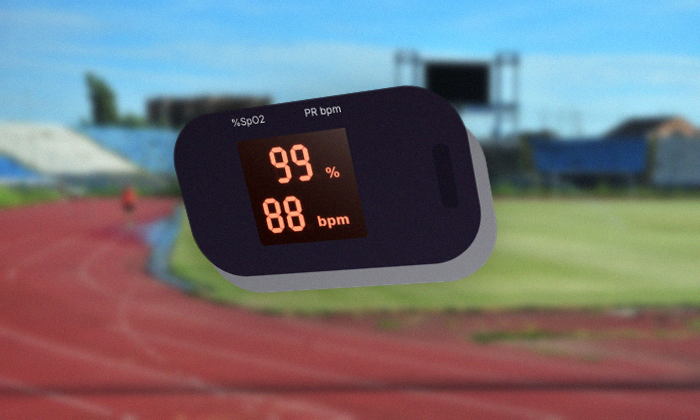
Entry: 88,bpm
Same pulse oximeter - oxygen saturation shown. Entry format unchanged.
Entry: 99,%
